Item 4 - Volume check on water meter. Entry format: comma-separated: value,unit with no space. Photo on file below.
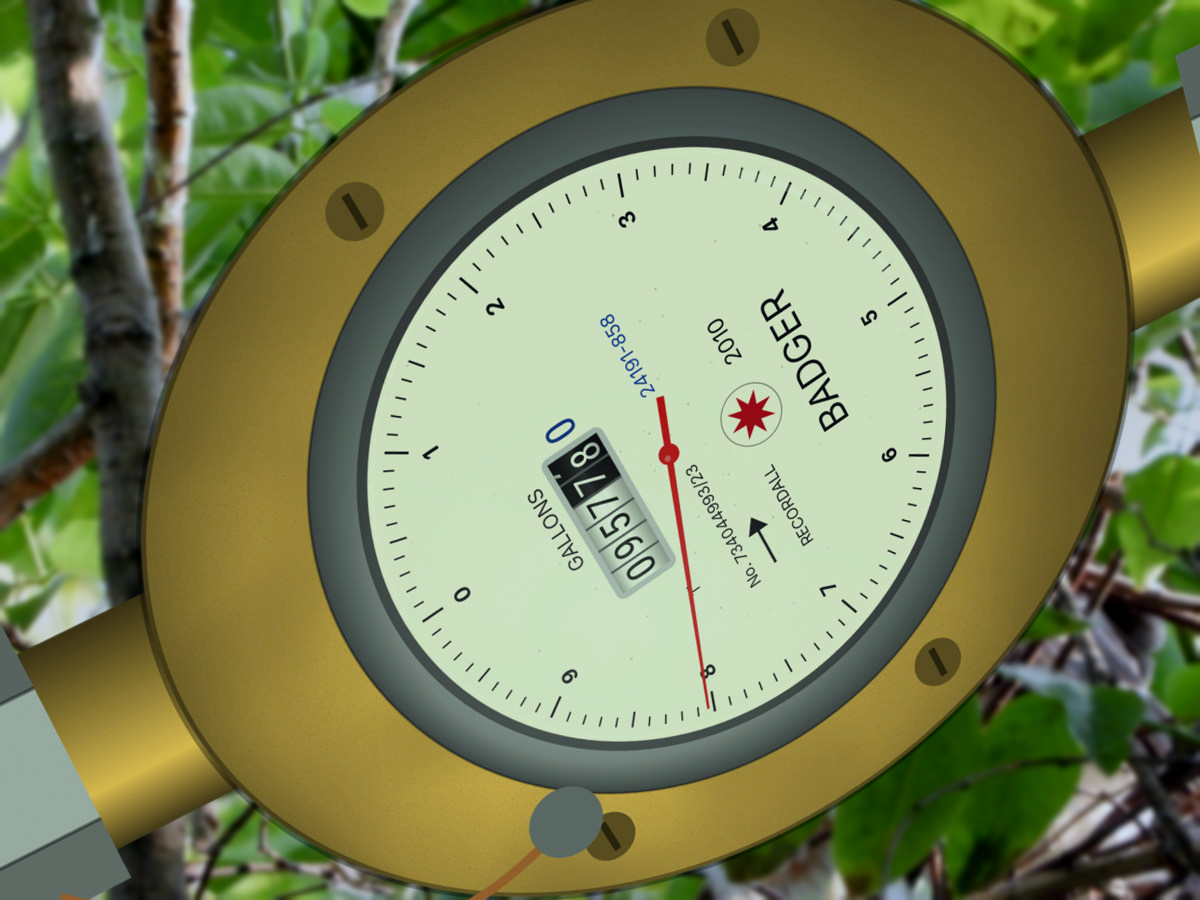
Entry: 957778.0,gal
